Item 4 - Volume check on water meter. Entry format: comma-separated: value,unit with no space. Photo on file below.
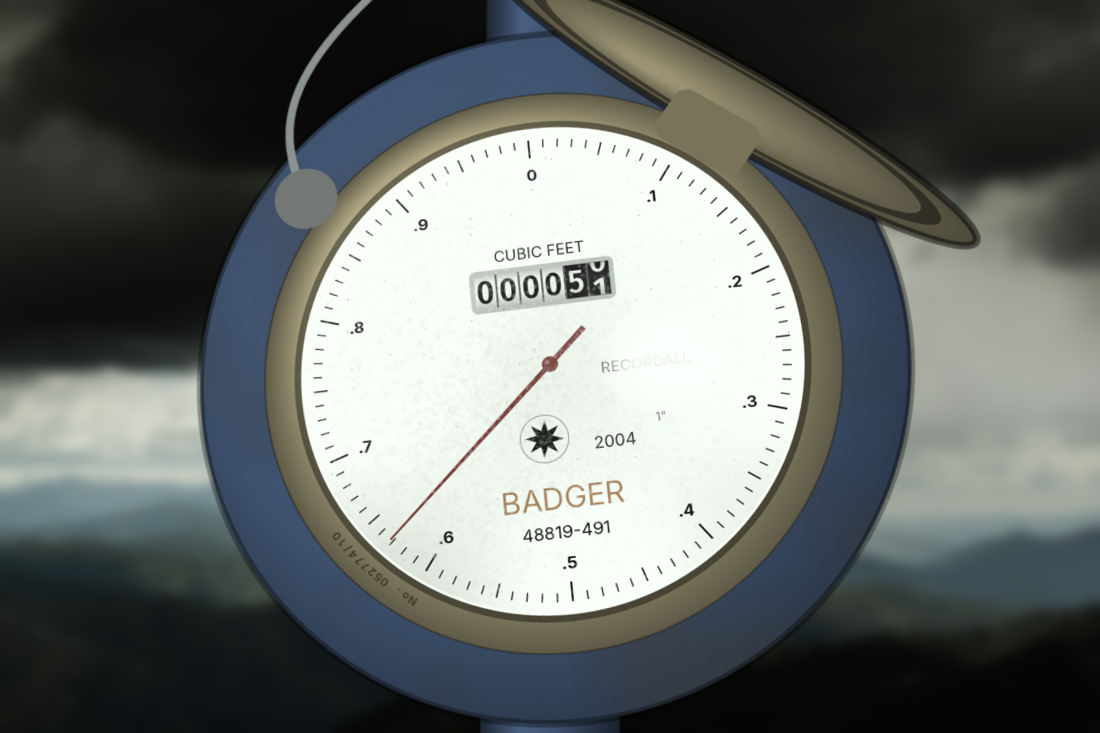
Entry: 50.63,ft³
